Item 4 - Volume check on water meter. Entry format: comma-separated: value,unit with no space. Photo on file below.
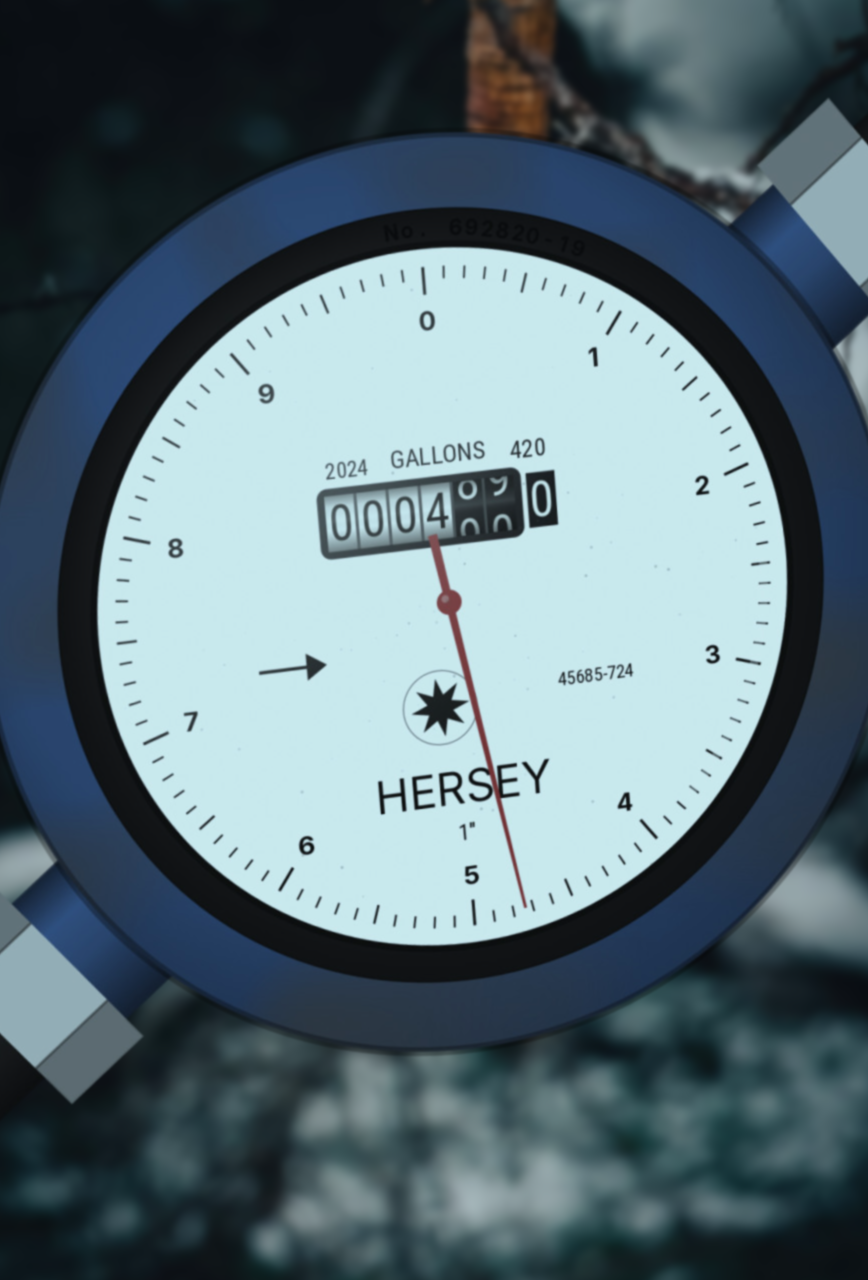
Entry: 4894.7,gal
